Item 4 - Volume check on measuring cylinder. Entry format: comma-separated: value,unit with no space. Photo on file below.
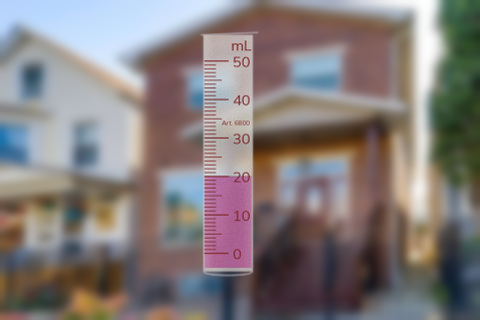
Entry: 20,mL
